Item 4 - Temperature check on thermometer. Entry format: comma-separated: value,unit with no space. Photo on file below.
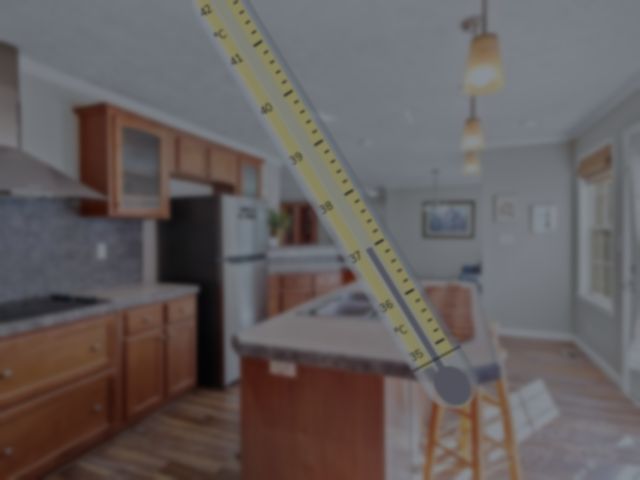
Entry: 37,°C
